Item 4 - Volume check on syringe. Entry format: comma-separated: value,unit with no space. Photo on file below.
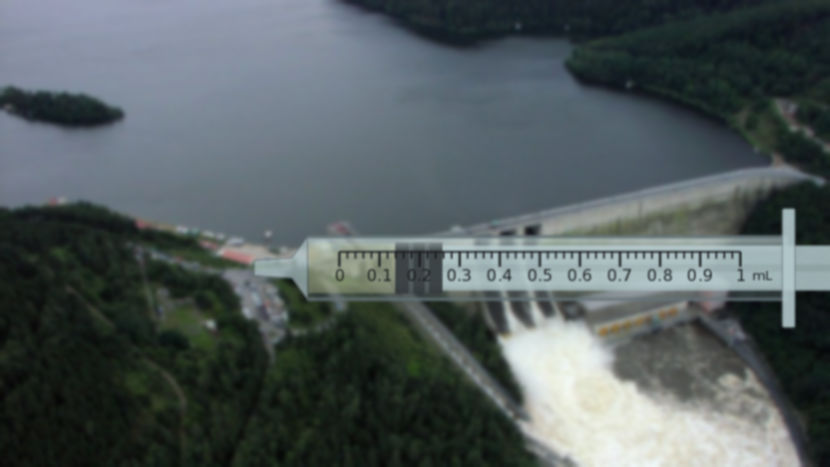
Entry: 0.14,mL
